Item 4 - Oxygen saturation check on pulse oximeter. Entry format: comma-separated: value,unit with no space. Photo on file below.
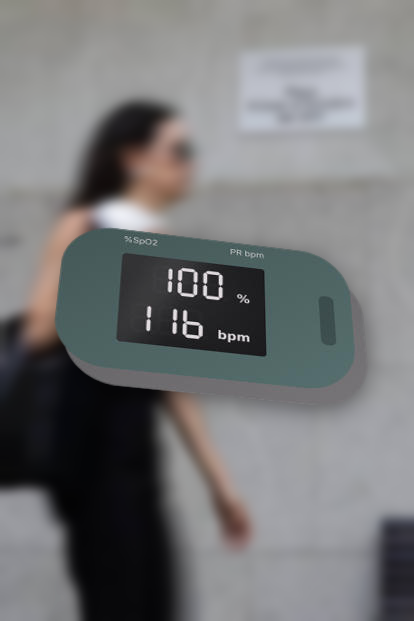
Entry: 100,%
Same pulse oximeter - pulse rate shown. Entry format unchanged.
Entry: 116,bpm
